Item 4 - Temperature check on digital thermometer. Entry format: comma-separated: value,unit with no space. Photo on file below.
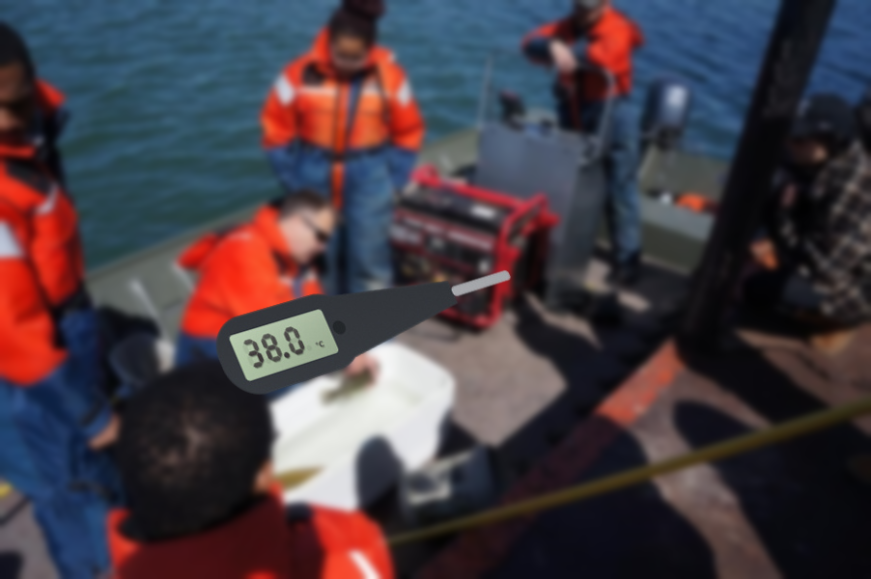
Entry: 38.0,°C
